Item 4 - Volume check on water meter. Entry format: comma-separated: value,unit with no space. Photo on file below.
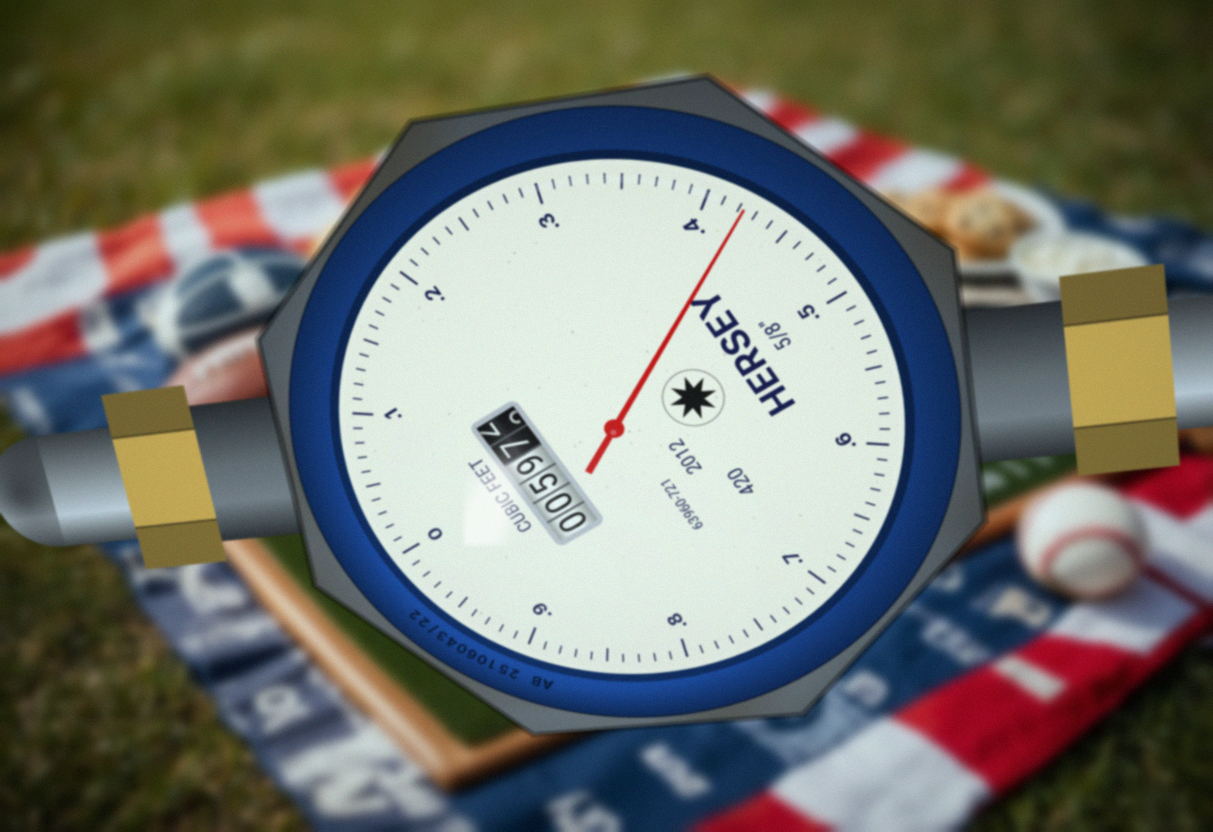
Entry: 5972.42,ft³
